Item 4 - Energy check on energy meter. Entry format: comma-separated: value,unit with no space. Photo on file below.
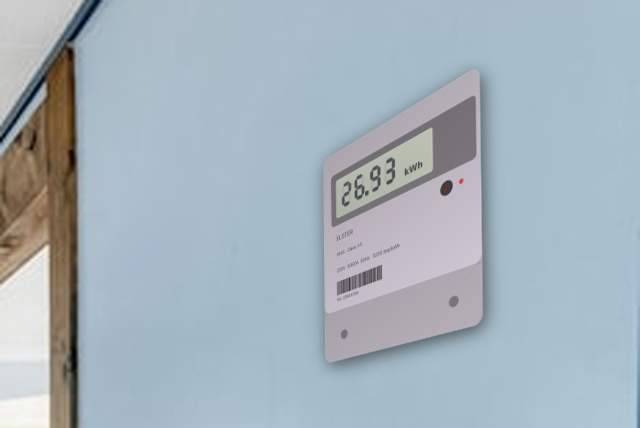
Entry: 26.93,kWh
